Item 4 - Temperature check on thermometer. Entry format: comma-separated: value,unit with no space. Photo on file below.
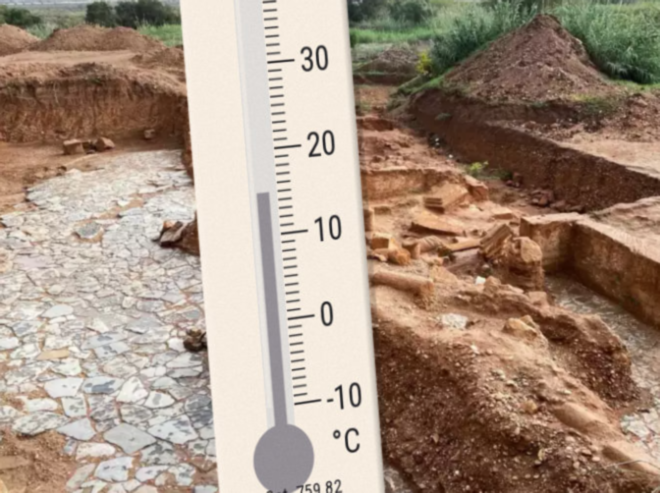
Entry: 15,°C
